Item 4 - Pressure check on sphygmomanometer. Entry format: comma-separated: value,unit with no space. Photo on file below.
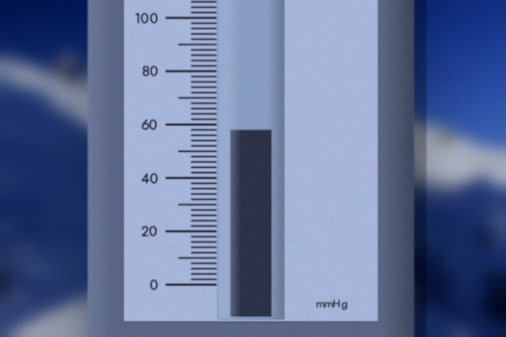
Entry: 58,mmHg
